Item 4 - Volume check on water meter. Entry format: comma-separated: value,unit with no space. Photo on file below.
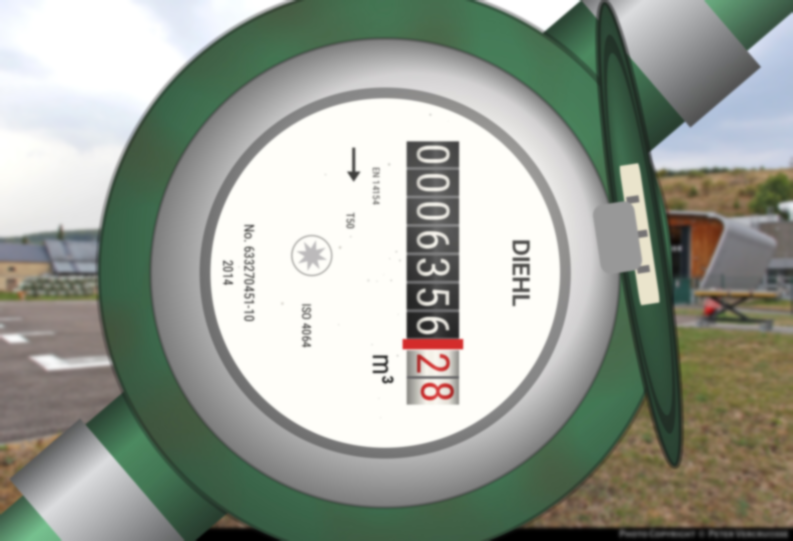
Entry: 6356.28,m³
